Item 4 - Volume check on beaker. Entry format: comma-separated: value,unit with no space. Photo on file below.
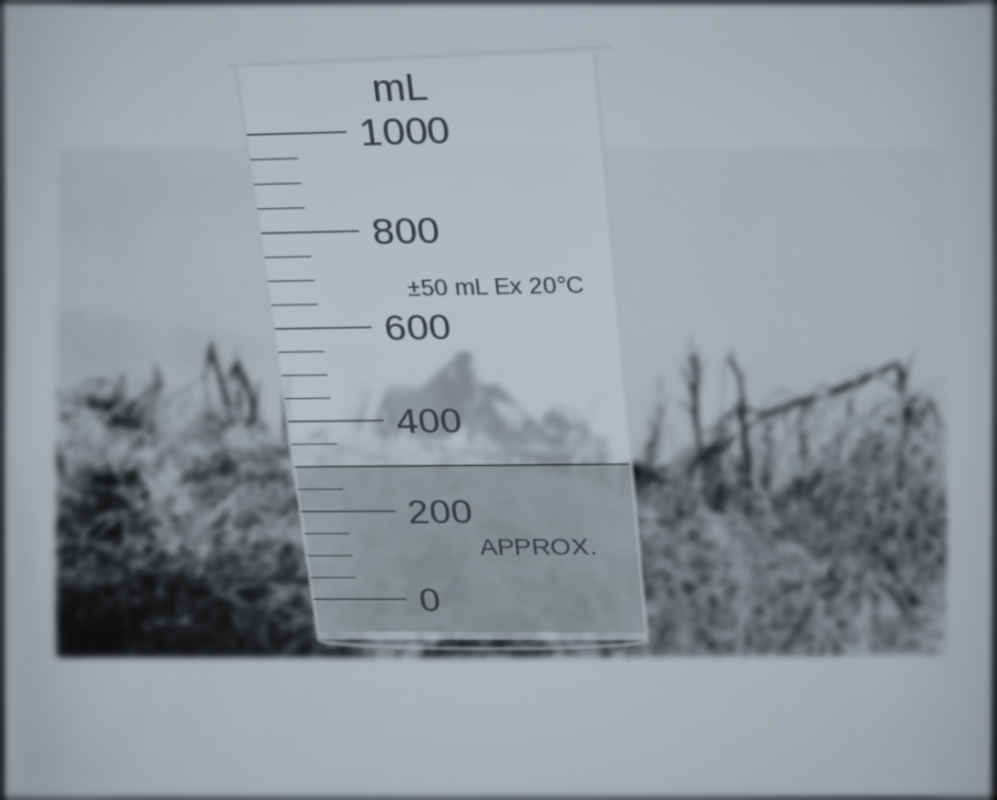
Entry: 300,mL
